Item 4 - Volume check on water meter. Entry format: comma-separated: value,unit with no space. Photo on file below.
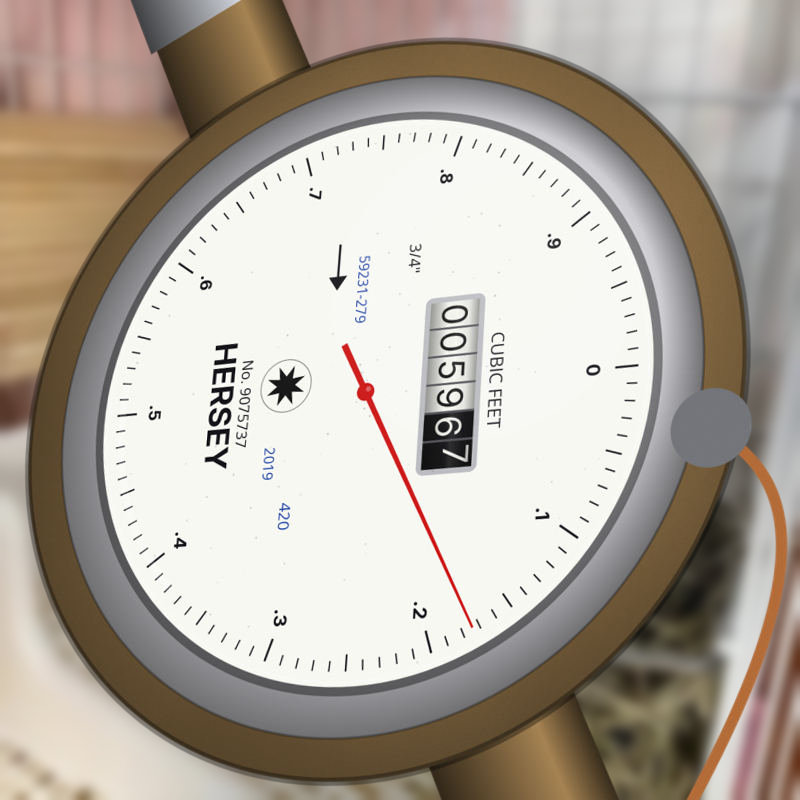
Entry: 5967.17,ft³
